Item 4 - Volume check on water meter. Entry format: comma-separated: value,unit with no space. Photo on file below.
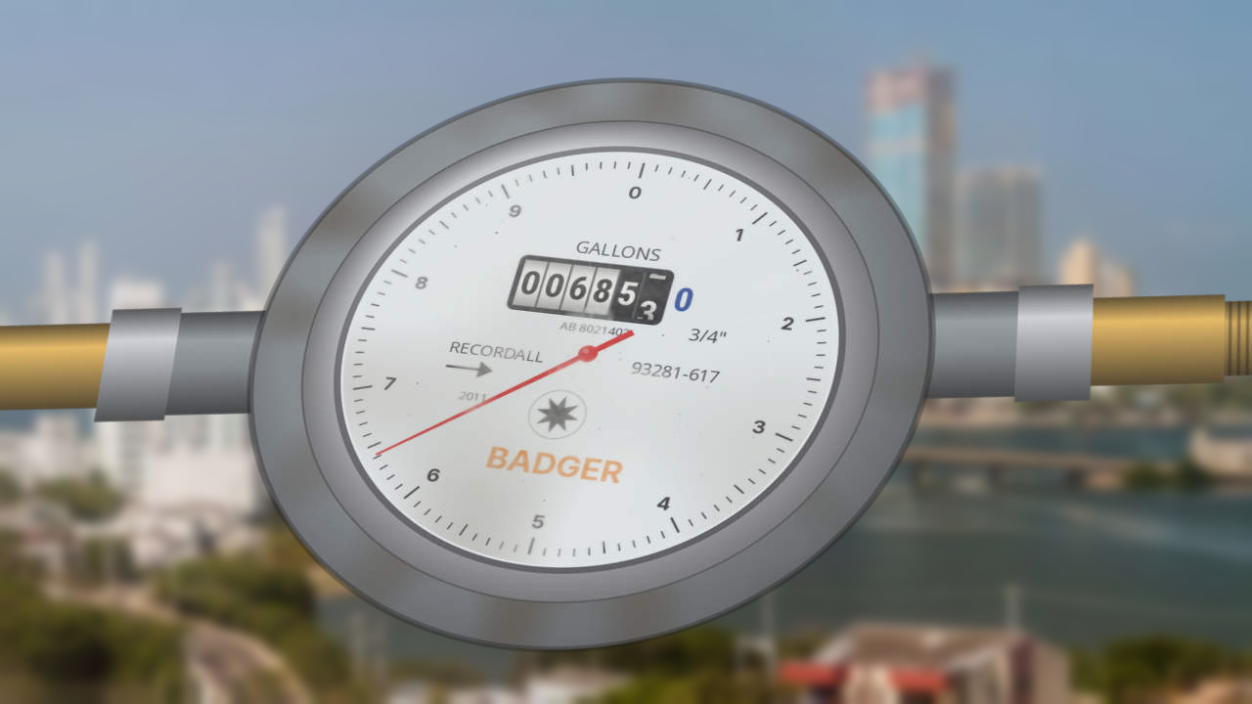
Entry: 68526.4,gal
